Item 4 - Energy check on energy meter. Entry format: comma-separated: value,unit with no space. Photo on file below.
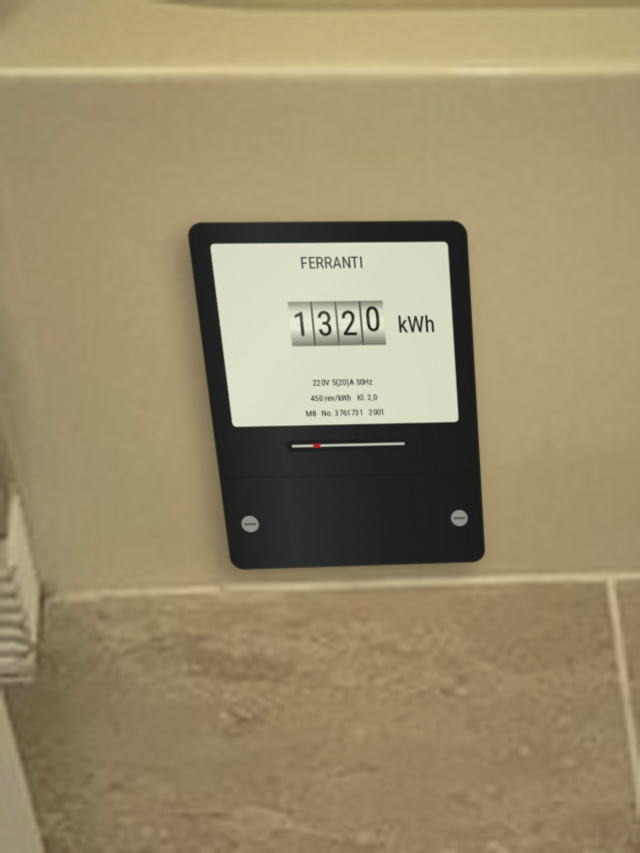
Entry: 1320,kWh
